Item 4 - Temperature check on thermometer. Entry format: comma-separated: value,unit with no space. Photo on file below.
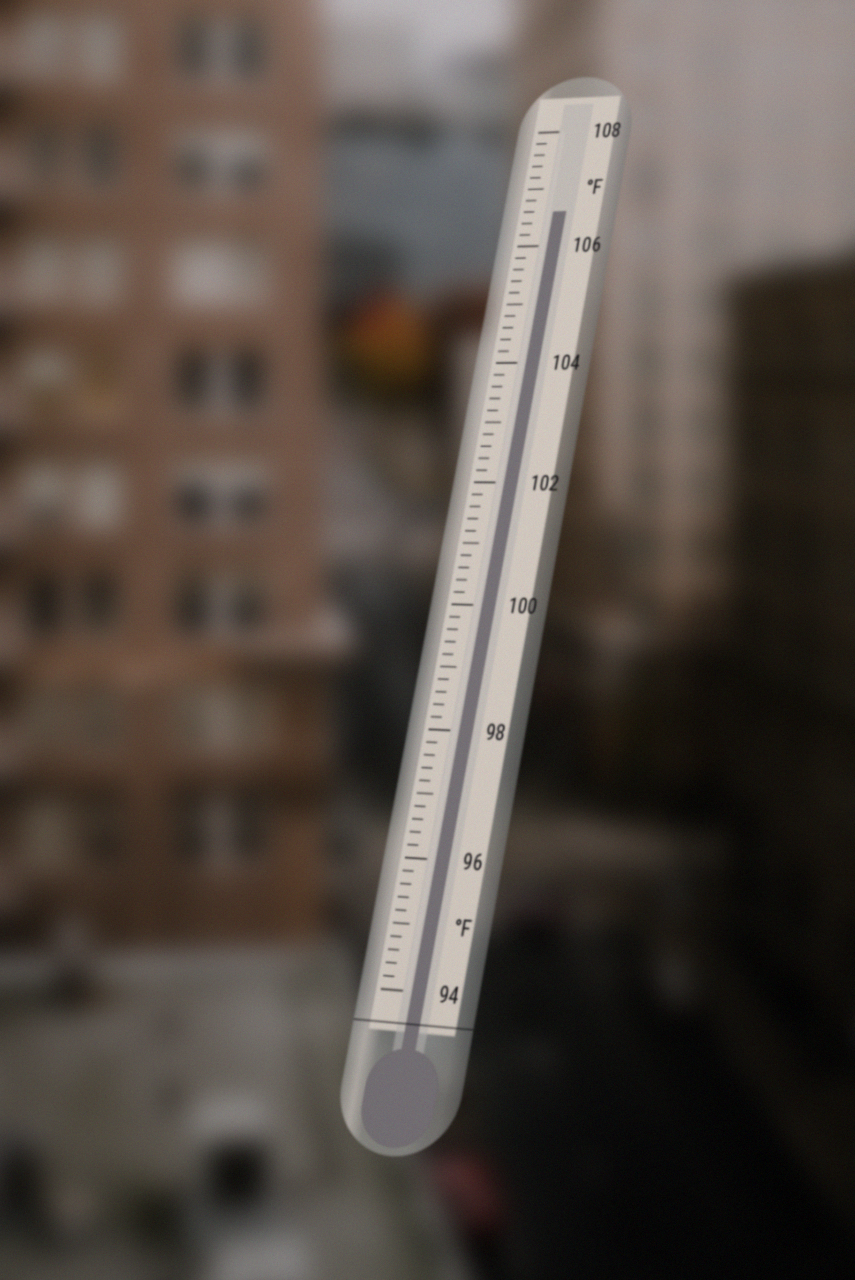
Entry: 106.6,°F
